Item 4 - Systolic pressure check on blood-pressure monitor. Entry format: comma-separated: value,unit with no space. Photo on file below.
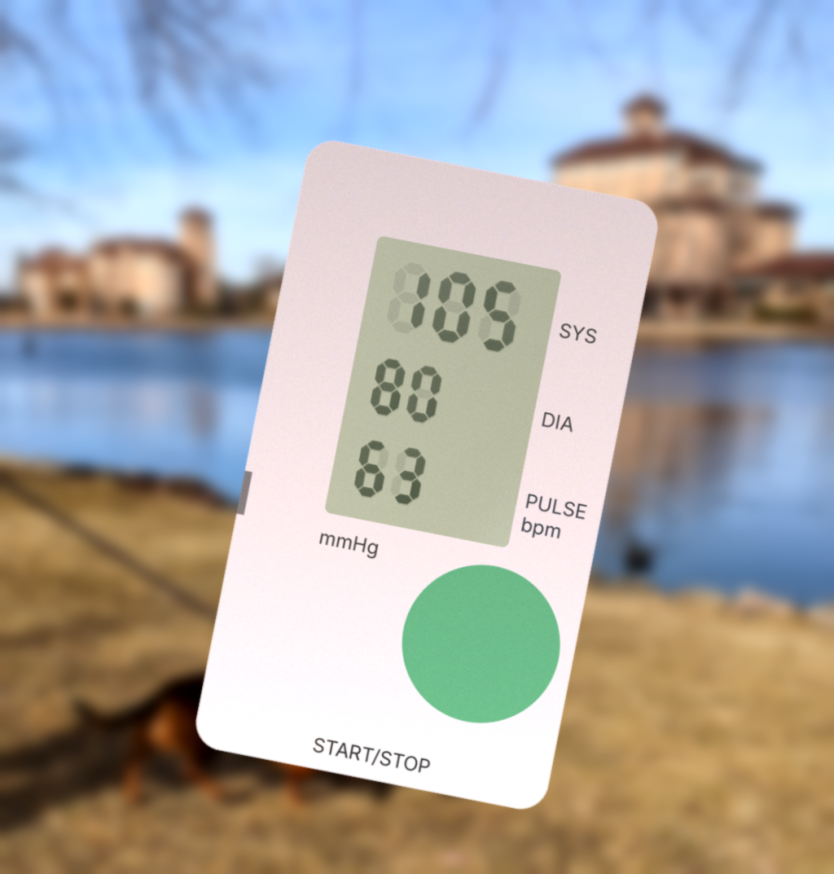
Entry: 105,mmHg
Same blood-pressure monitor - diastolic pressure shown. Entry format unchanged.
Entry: 80,mmHg
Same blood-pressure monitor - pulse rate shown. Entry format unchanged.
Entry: 63,bpm
